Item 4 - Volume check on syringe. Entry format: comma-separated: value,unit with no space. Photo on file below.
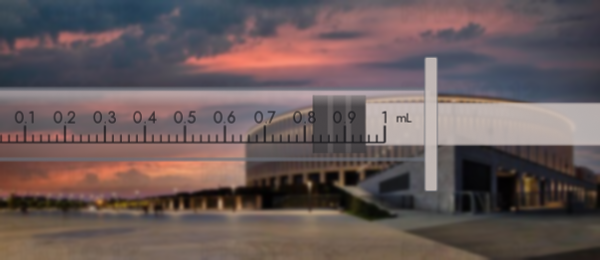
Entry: 0.82,mL
